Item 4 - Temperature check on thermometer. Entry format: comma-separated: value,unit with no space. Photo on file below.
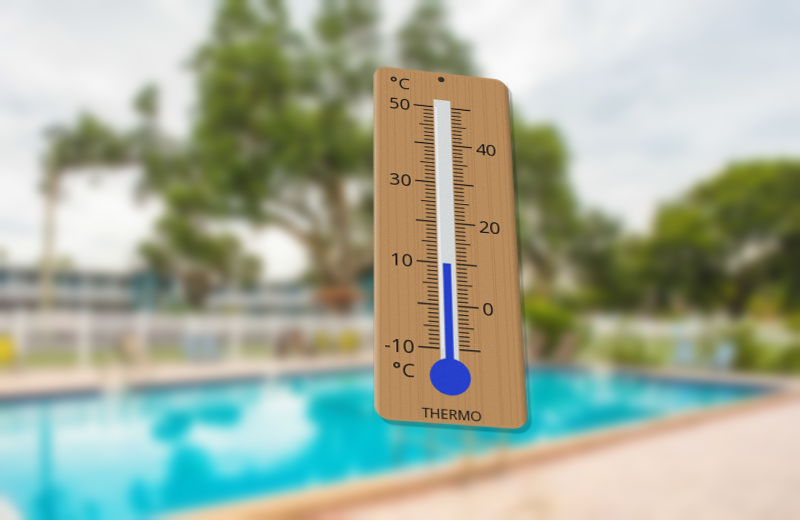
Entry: 10,°C
